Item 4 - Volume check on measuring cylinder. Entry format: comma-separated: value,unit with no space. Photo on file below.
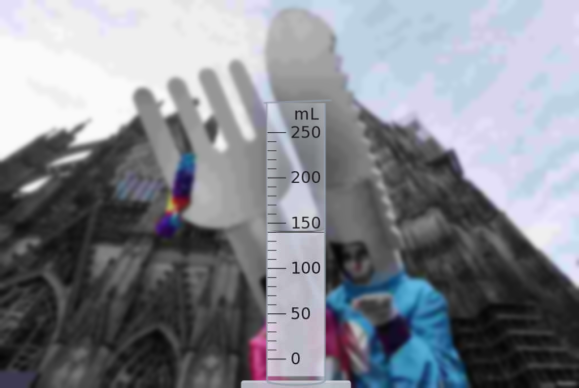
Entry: 140,mL
